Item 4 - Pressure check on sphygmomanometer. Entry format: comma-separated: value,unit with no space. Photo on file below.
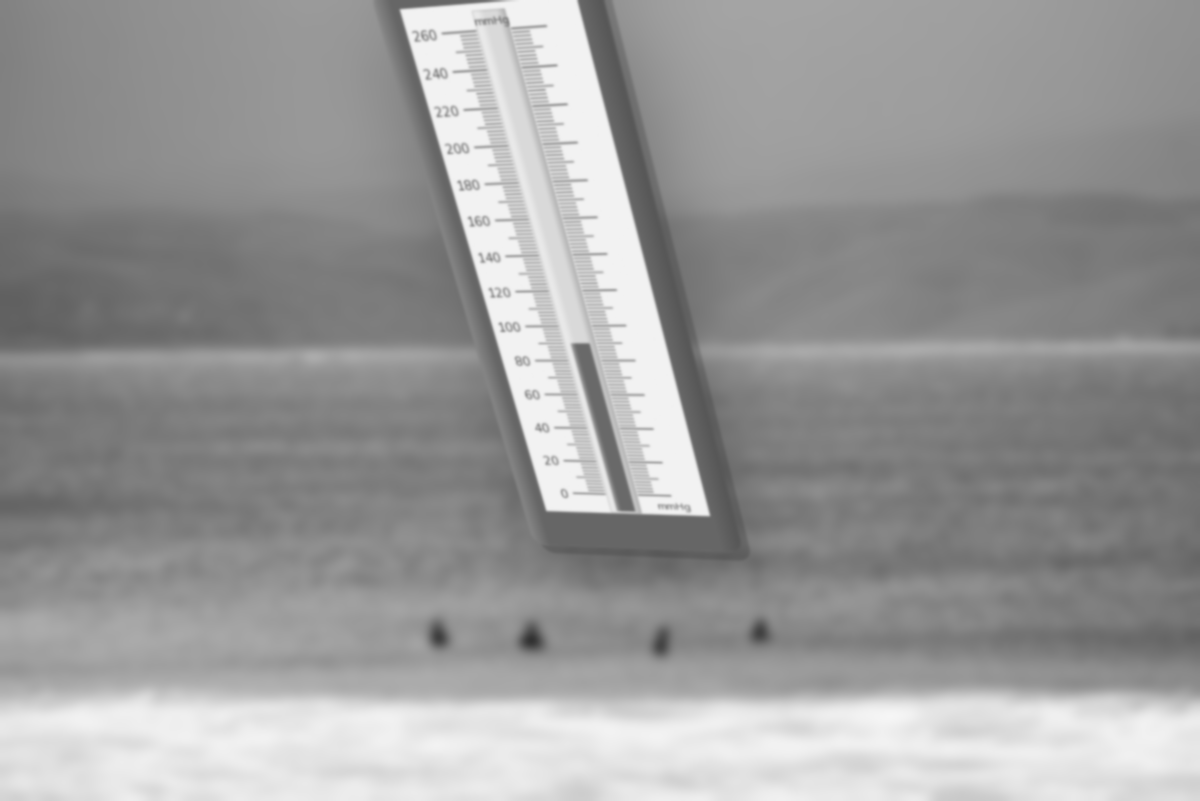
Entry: 90,mmHg
